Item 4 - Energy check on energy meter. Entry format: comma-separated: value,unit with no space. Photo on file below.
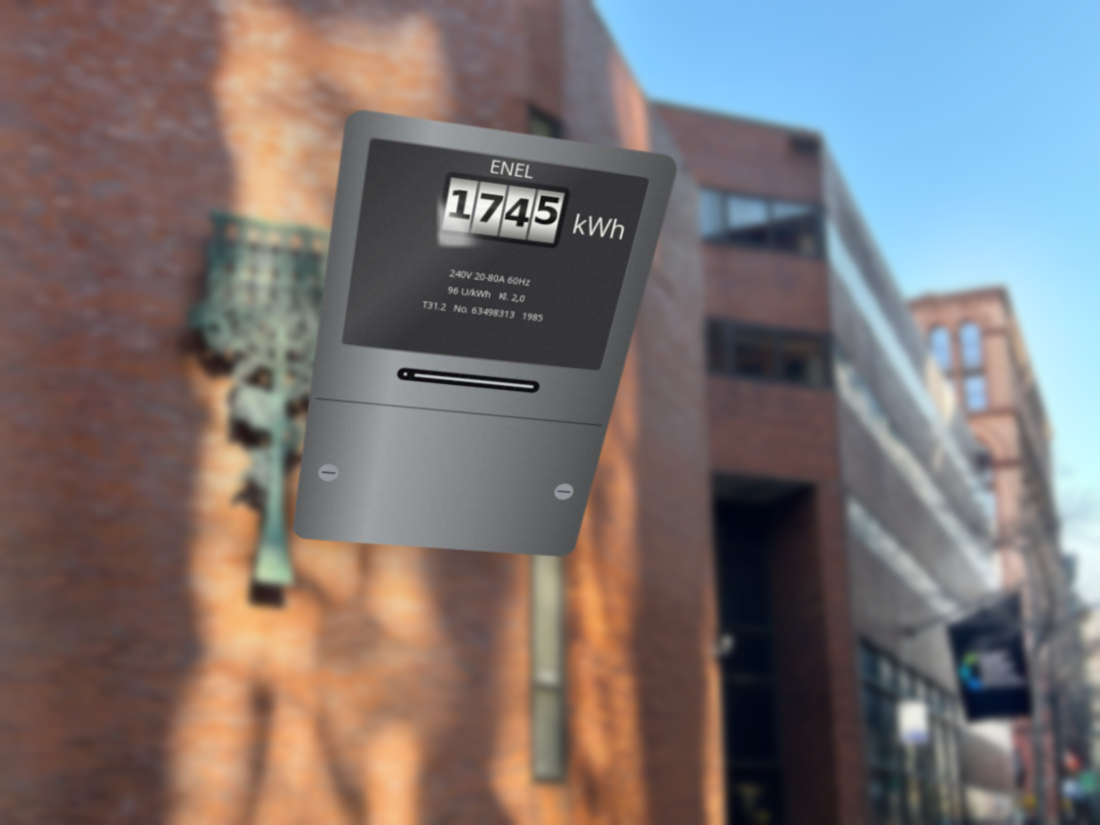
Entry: 1745,kWh
